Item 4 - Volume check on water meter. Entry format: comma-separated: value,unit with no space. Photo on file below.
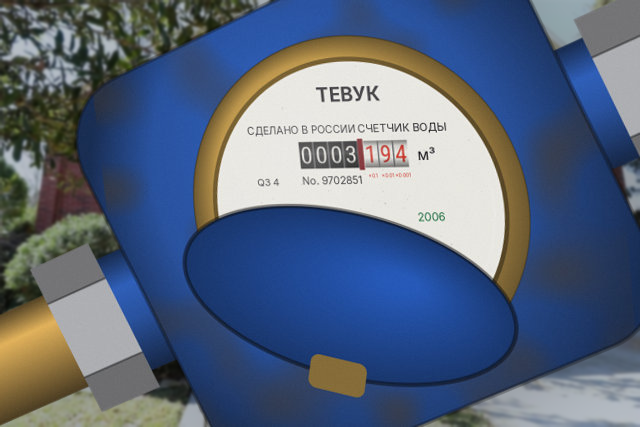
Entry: 3.194,m³
